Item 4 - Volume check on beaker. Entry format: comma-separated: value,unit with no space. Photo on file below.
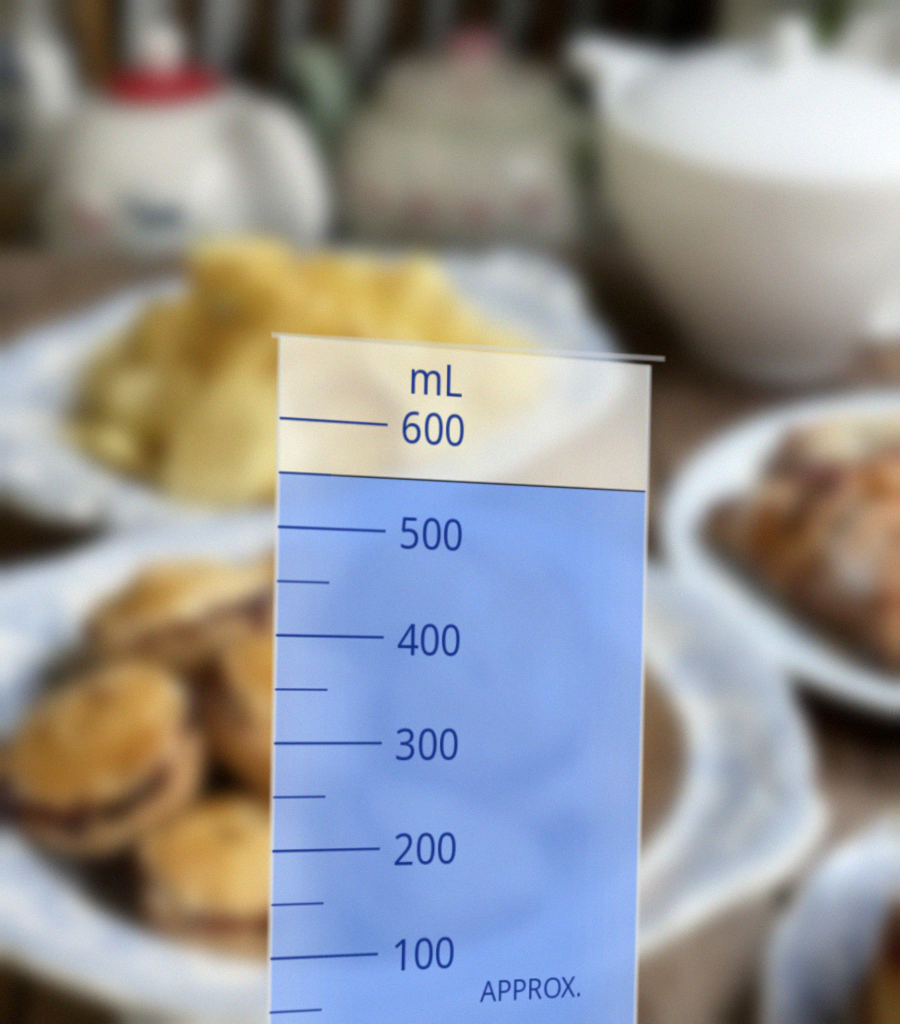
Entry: 550,mL
